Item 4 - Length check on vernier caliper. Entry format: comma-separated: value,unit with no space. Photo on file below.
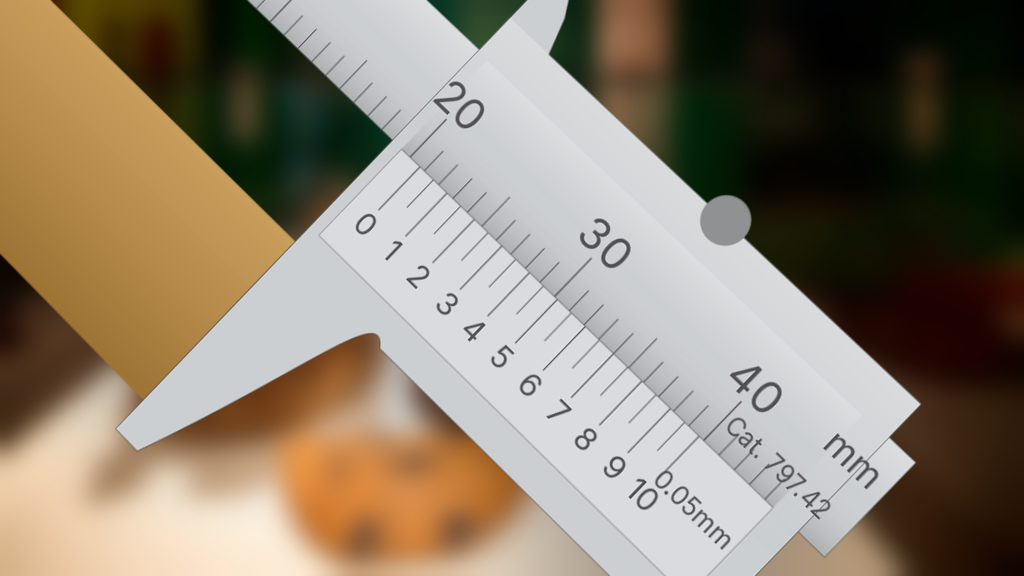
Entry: 20.7,mm
